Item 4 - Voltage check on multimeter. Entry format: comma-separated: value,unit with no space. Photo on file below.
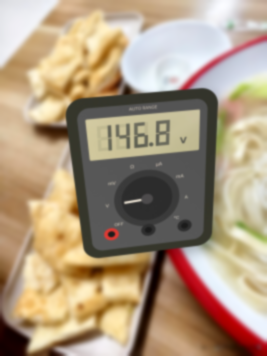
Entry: 146.8,V
